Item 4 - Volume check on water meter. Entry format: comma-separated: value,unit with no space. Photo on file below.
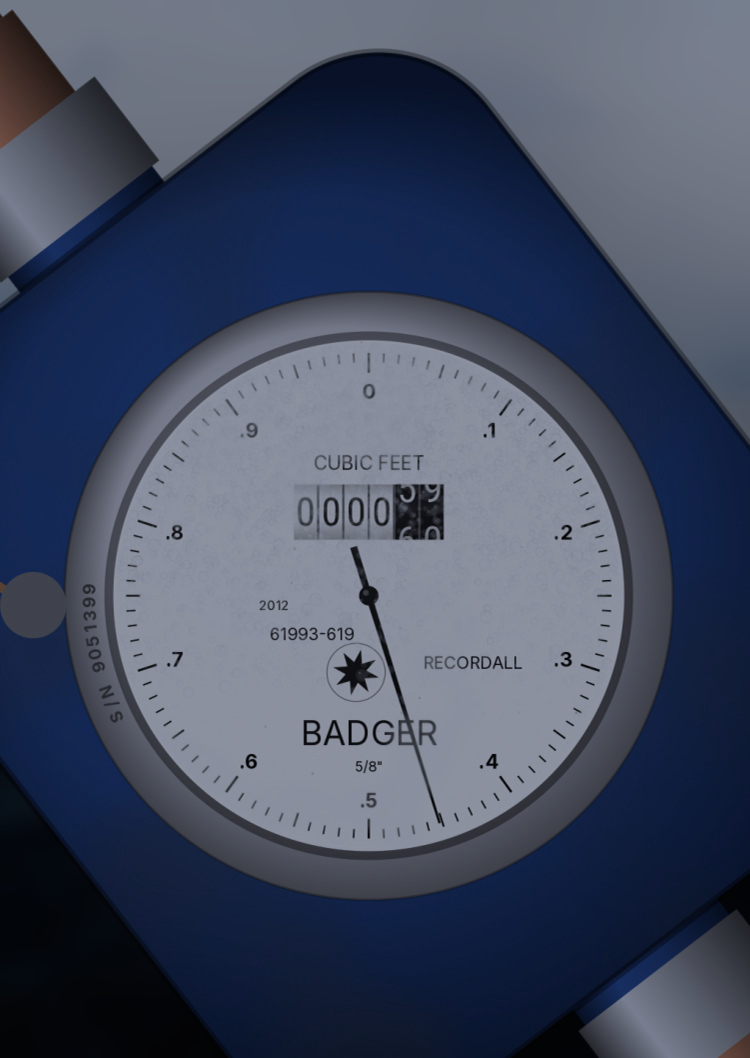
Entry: 59.45,ft³
